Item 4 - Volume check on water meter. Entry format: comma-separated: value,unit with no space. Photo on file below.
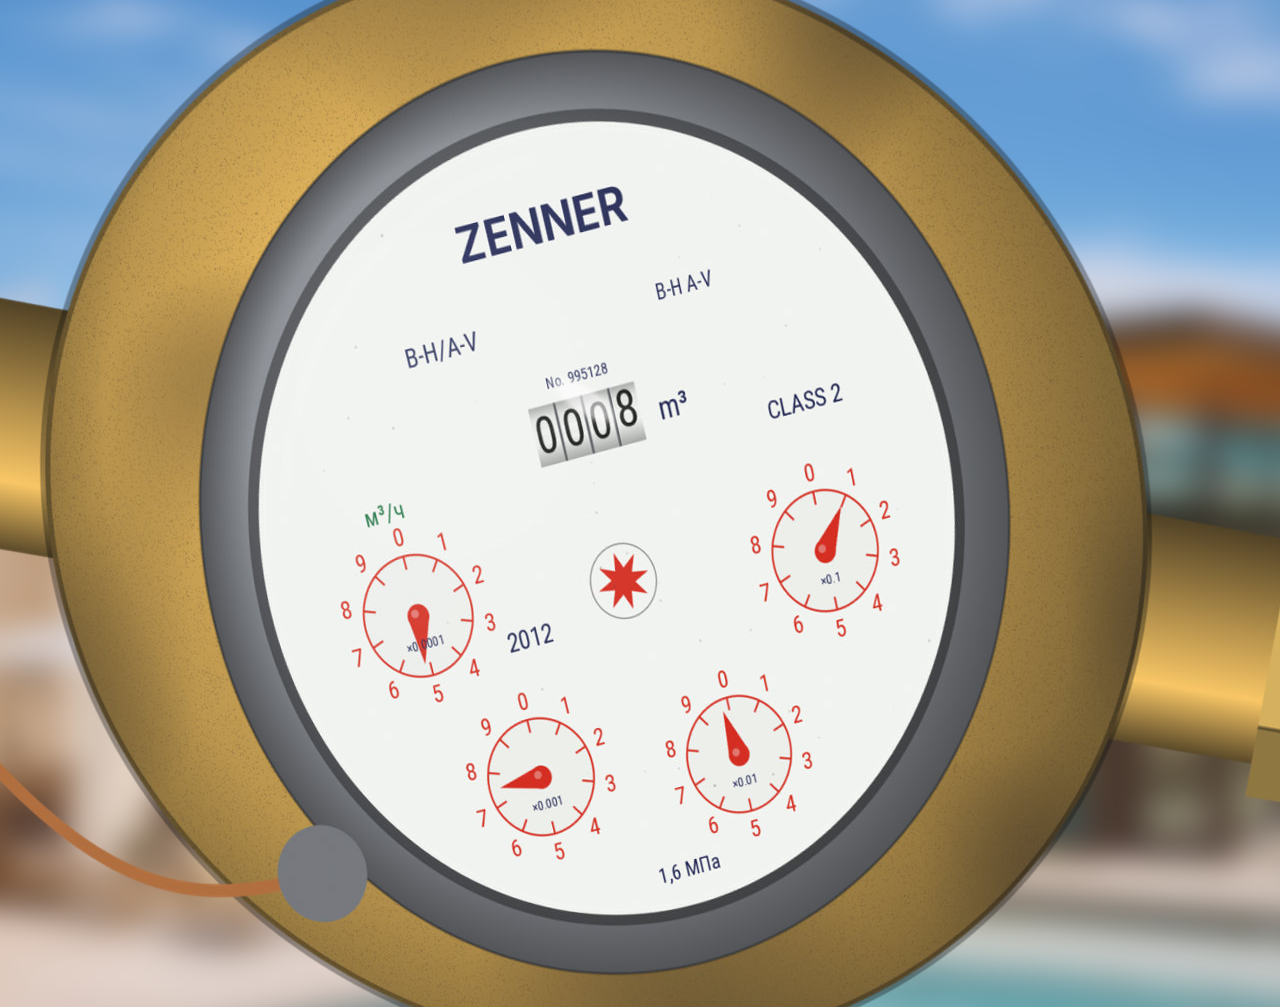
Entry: 8.0975,m³
